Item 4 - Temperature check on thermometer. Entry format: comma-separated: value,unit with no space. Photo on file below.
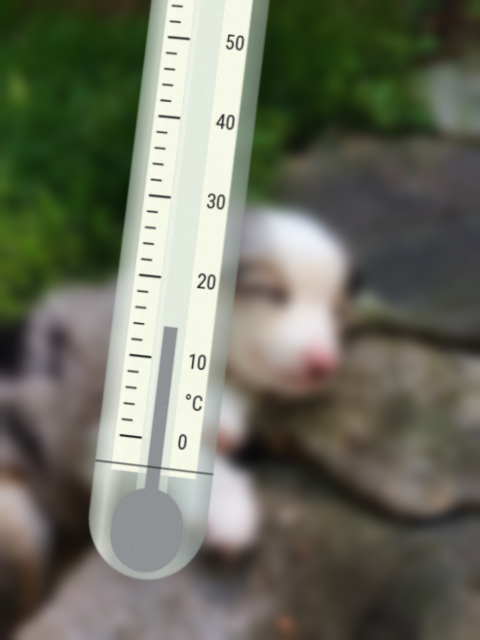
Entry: 14,°C
